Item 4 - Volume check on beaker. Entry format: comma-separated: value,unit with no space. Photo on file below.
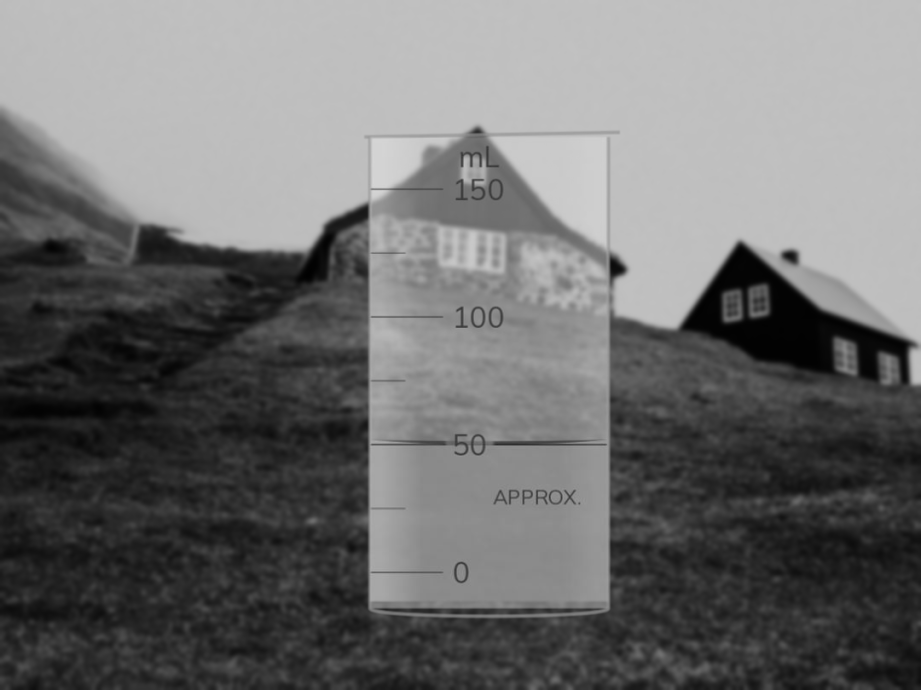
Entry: 50,mL
